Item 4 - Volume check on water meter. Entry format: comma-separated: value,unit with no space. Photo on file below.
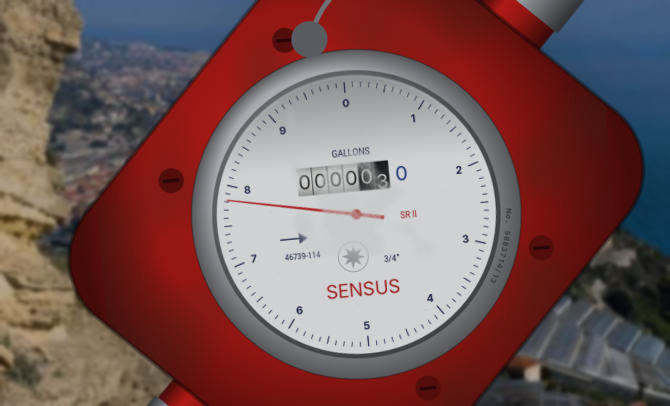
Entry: 27.8,gal
